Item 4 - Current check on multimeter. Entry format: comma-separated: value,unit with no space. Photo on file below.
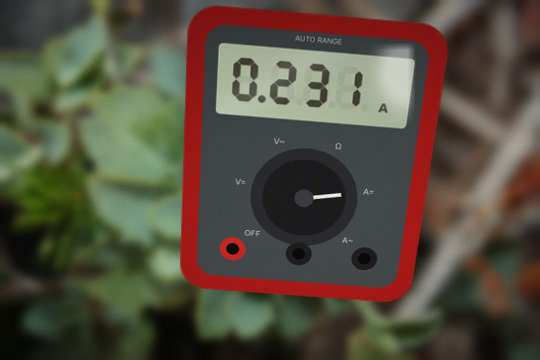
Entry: 0.231,A
